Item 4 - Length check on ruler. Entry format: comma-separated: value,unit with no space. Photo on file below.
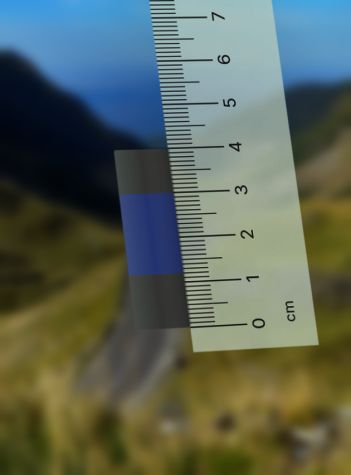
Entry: 4,cm
